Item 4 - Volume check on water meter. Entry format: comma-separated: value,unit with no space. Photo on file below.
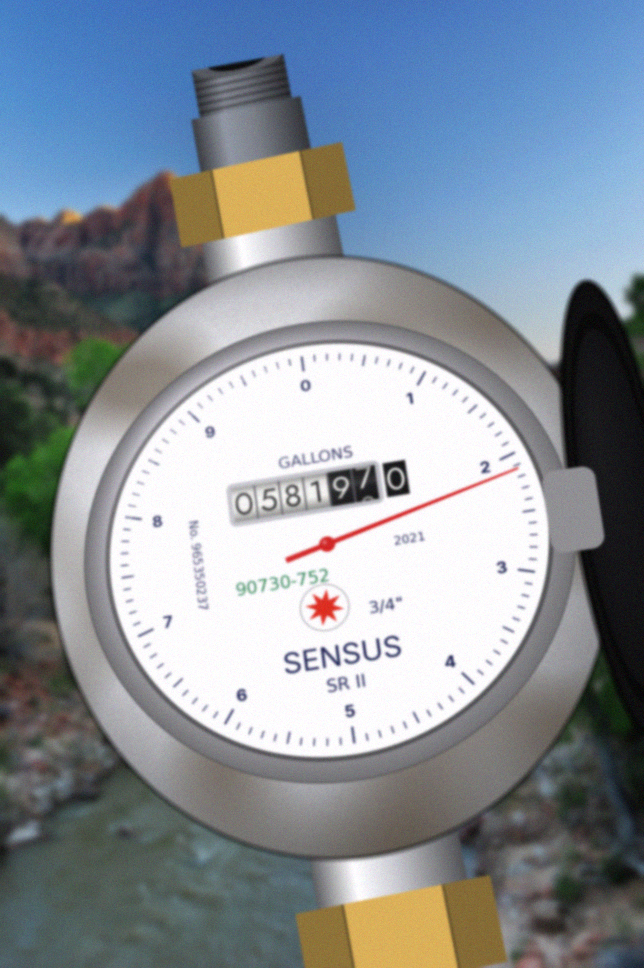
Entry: 581972.1,gal
